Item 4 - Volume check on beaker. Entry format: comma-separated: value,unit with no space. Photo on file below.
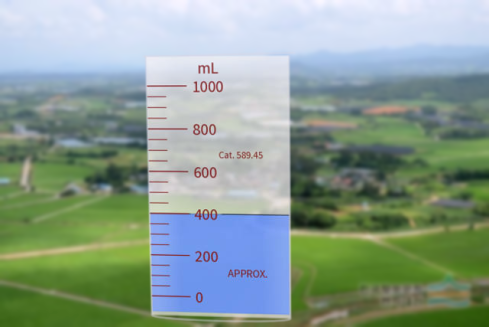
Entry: 400,mL
